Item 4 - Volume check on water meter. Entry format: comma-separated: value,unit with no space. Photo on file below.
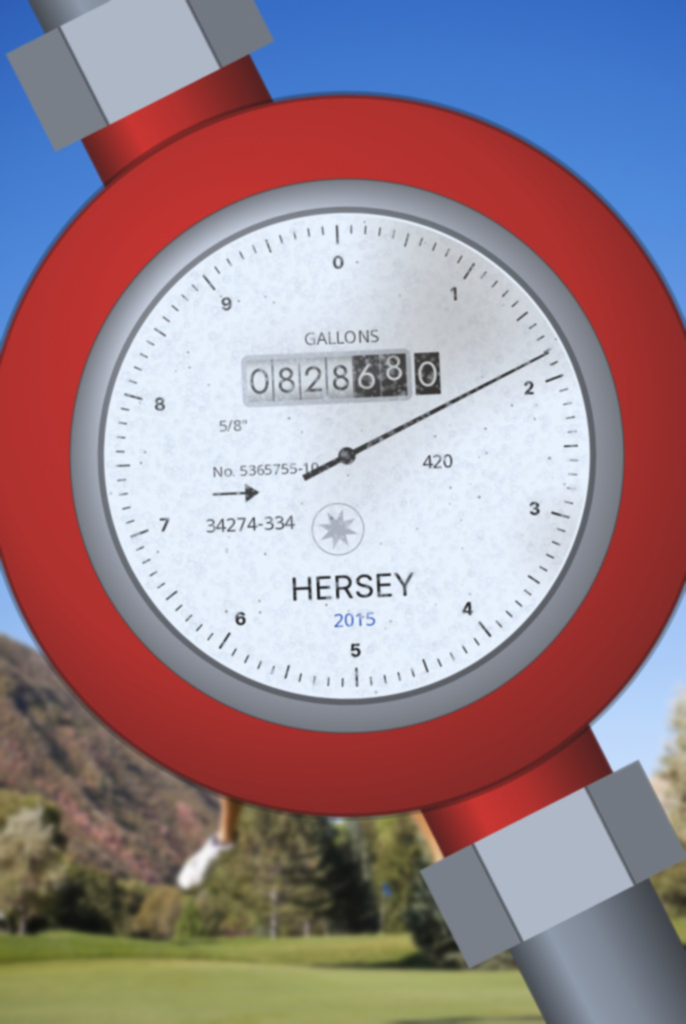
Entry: 828681.8,gal
